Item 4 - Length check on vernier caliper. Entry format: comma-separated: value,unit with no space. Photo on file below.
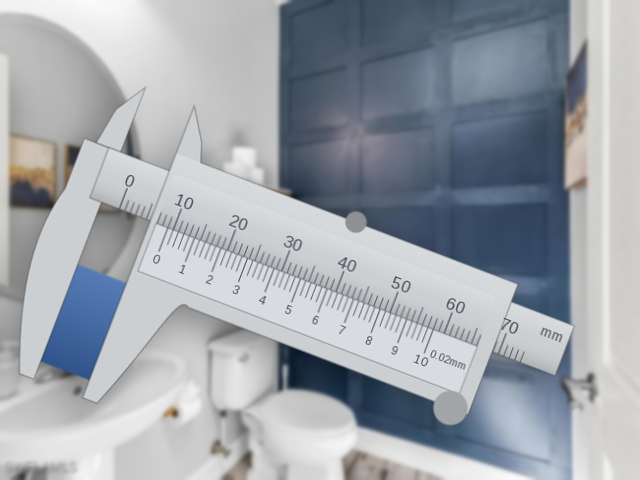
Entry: 9.0,mm
